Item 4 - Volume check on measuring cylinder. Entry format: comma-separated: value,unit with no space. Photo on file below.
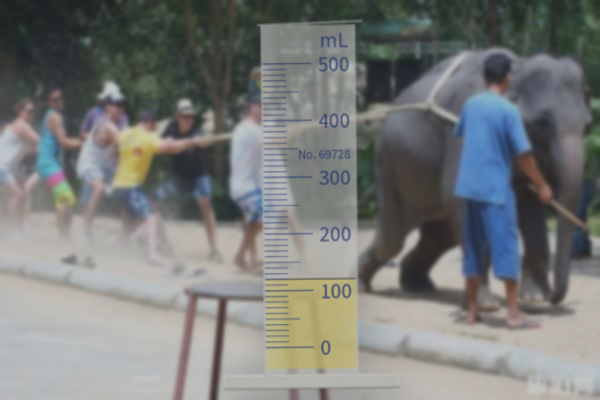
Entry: 120,mL
